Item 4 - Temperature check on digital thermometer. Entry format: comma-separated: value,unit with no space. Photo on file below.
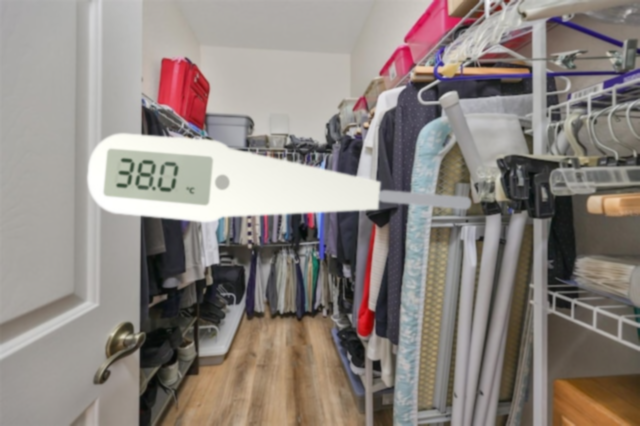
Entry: 38.0,°C
